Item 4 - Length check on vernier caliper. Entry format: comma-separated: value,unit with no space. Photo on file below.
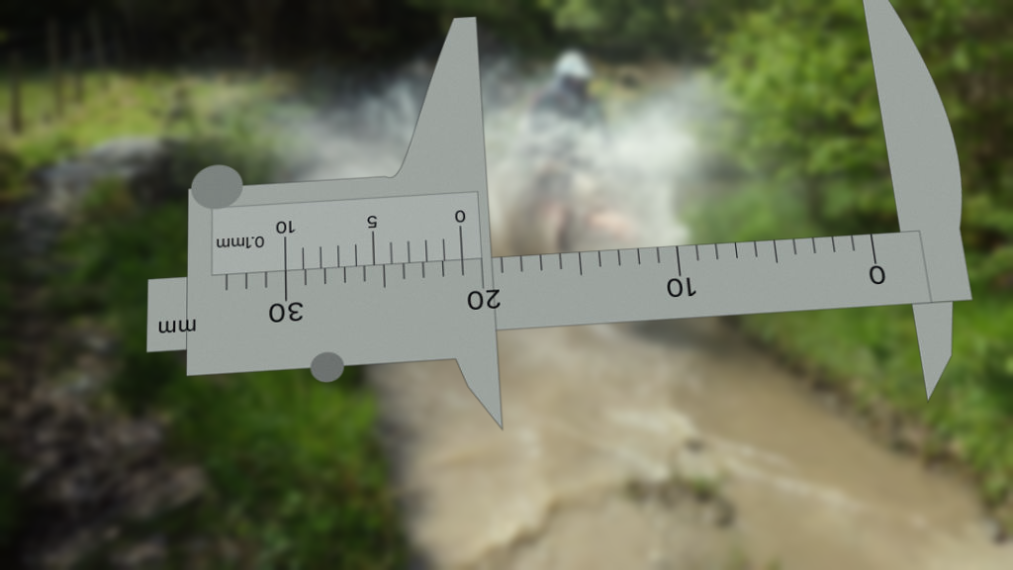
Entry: 21.0,mm
